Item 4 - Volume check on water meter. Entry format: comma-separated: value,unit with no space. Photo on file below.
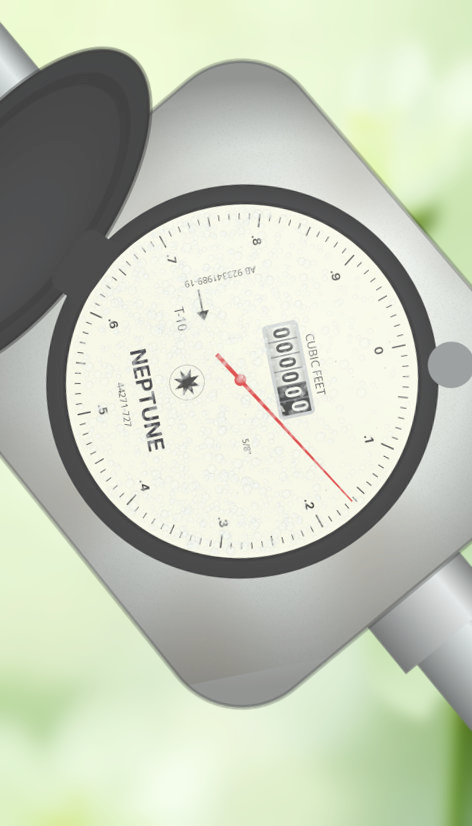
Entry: 0.16,ft³
